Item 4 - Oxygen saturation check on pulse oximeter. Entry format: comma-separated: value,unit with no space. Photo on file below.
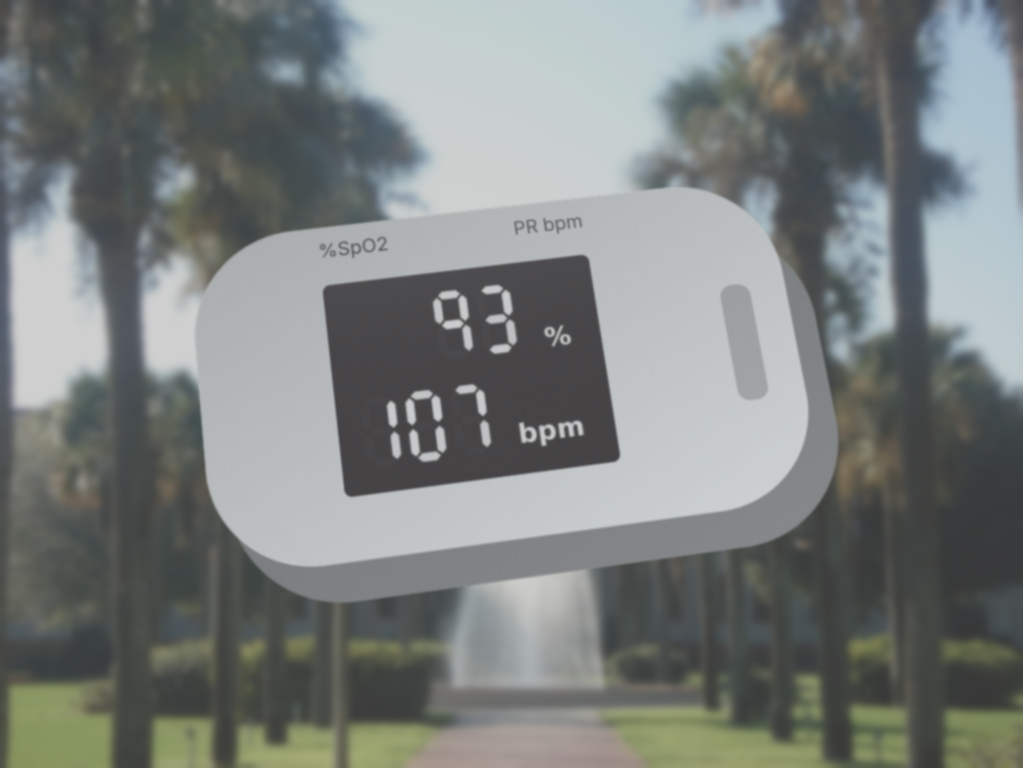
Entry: 93,%
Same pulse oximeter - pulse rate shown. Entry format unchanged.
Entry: 107,bpm
